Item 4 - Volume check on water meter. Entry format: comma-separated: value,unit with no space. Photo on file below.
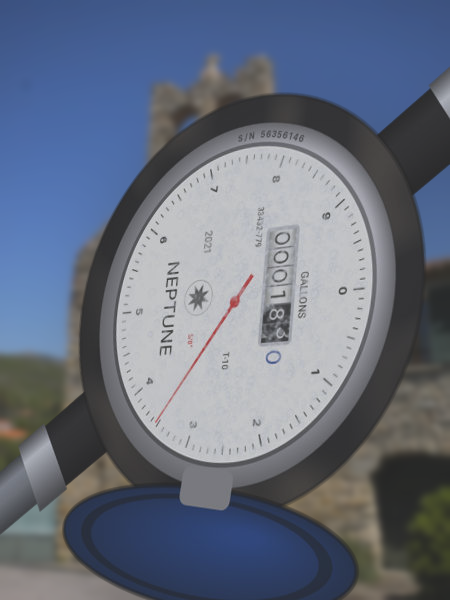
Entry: 1833.5,gal
